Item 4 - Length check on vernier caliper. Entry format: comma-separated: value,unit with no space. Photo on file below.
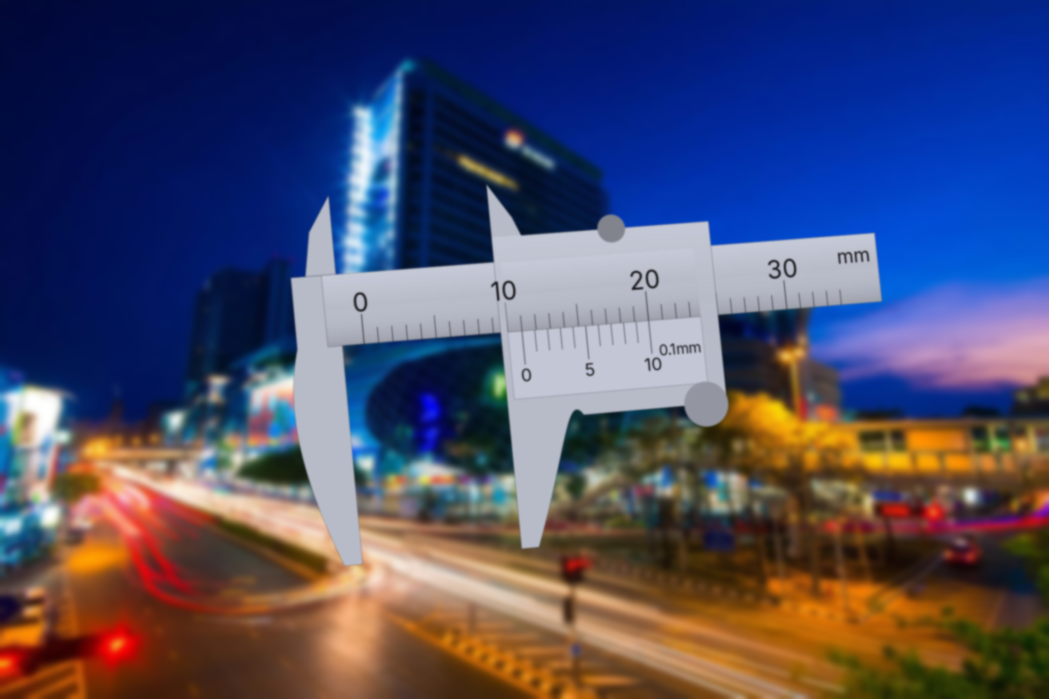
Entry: 11.0,mm
